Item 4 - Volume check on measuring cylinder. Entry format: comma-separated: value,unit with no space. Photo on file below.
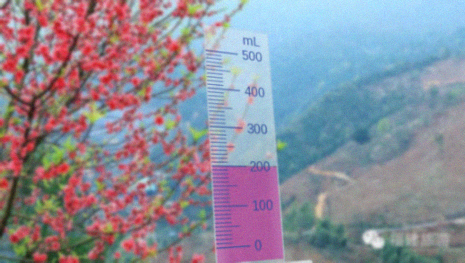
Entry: 200,mL
